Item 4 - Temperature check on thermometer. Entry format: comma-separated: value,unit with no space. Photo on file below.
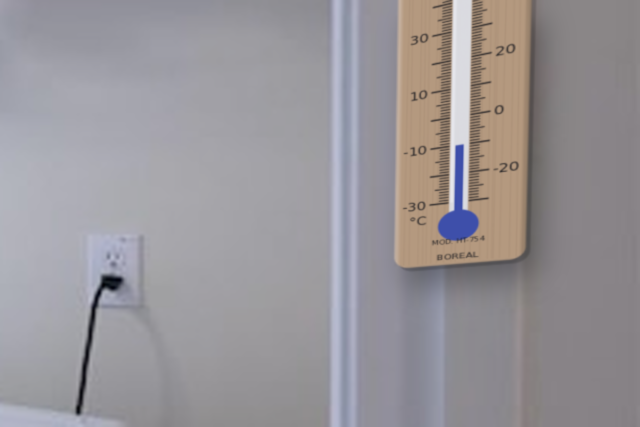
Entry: -10,°C
